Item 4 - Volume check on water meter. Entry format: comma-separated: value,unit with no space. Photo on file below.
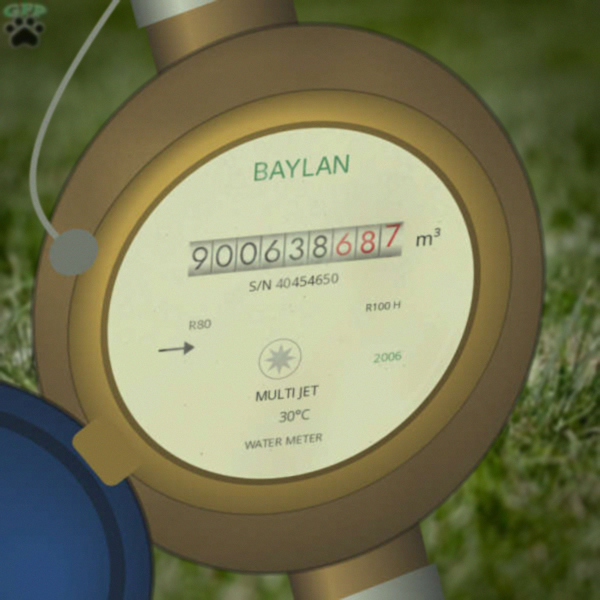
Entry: 900638.687,m³
